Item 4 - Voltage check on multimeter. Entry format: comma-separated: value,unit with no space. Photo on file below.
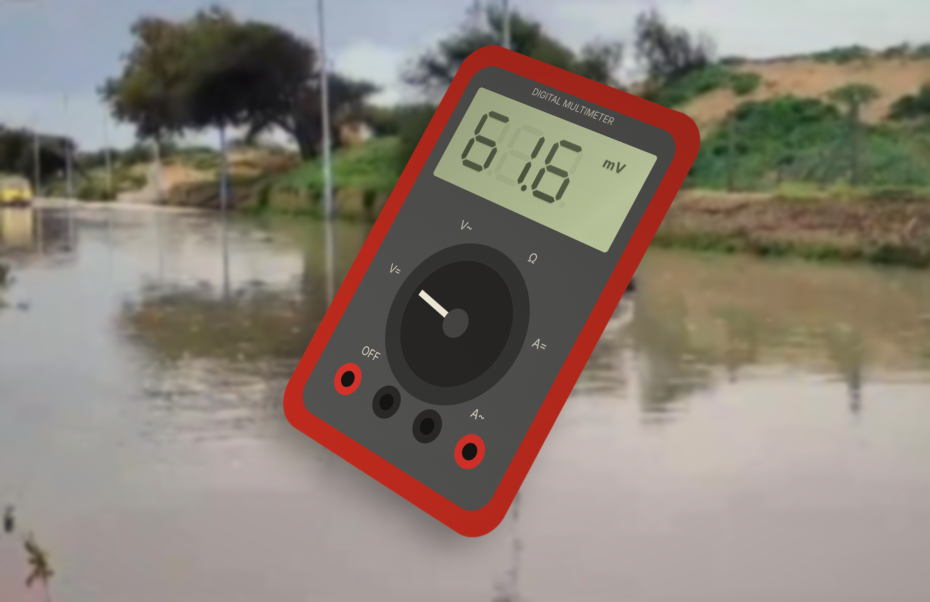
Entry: 61.6,mV
